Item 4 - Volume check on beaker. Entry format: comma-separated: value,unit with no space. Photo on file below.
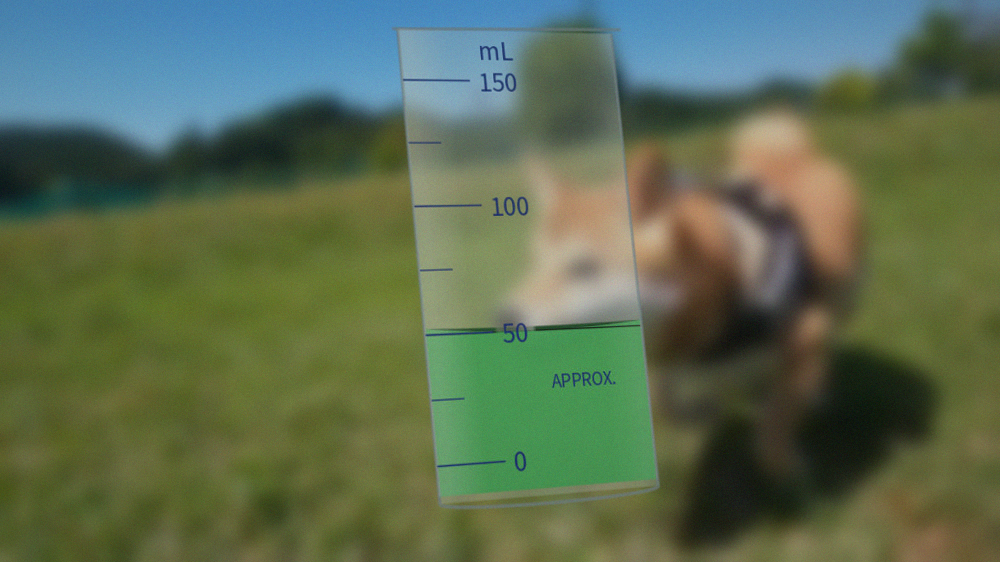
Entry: 50,mL
